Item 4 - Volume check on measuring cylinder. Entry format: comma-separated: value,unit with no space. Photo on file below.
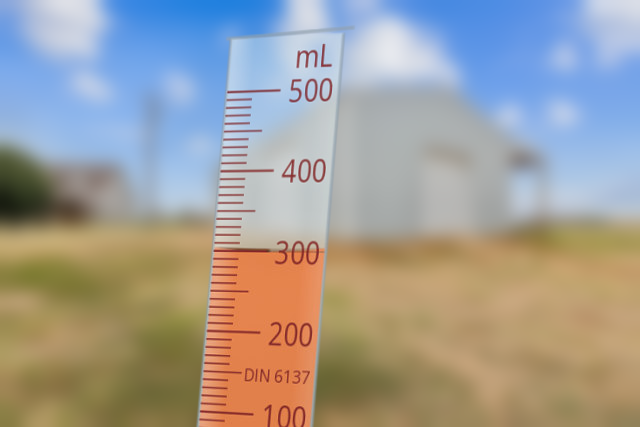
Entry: 300,mL
